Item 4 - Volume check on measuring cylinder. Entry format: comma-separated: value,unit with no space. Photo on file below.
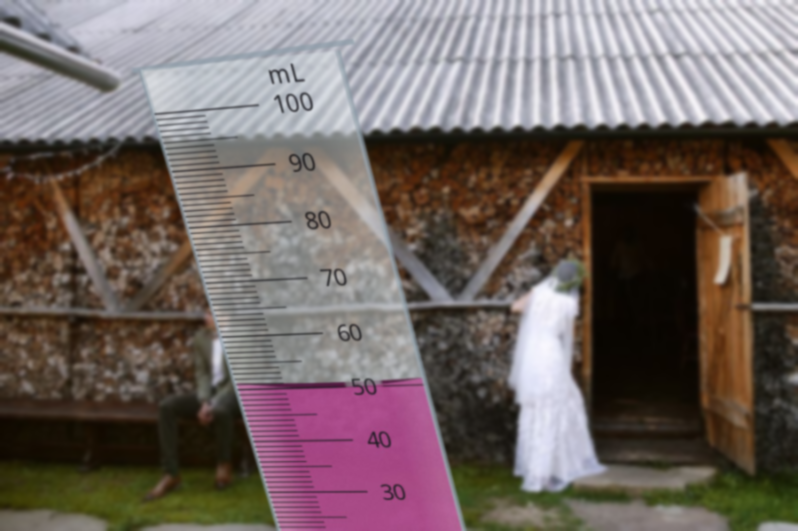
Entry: 50,mL
